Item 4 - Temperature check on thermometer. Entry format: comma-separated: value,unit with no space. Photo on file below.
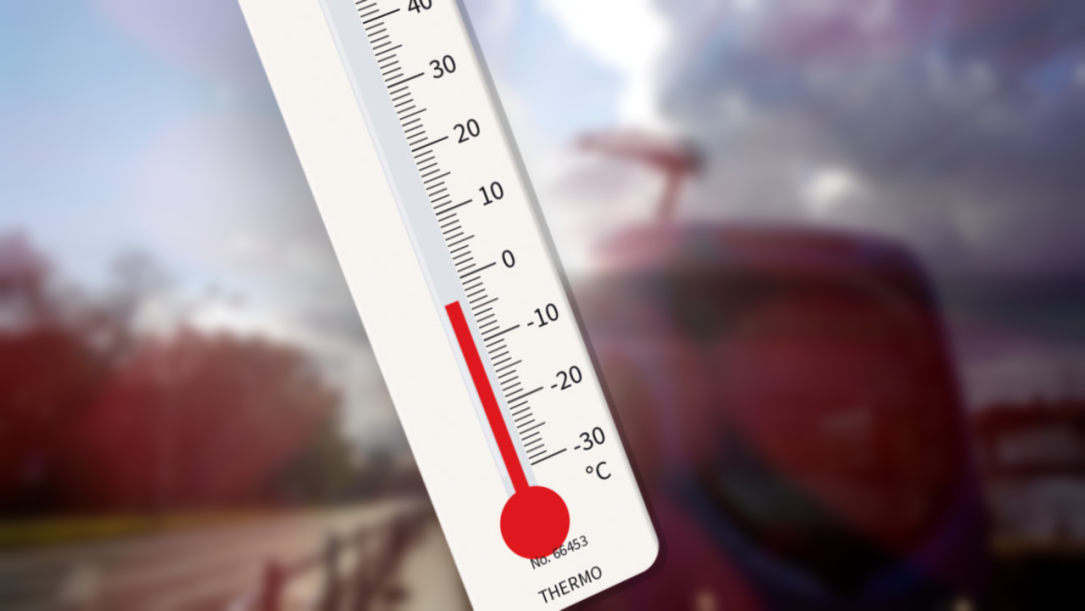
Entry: -3,°C
